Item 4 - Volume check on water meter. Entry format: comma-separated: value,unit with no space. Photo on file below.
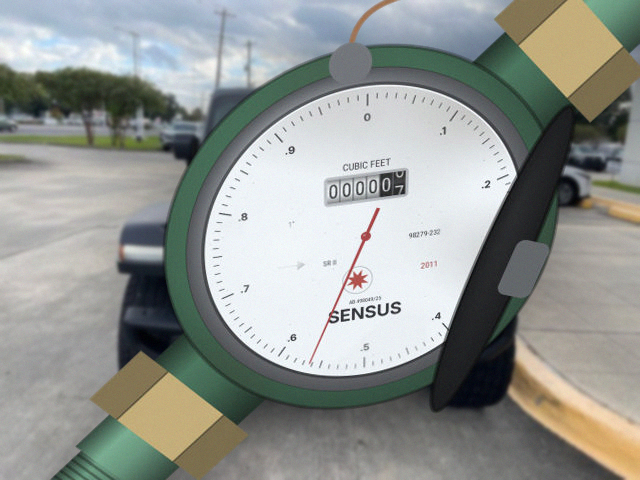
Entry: 6.56,ft³
